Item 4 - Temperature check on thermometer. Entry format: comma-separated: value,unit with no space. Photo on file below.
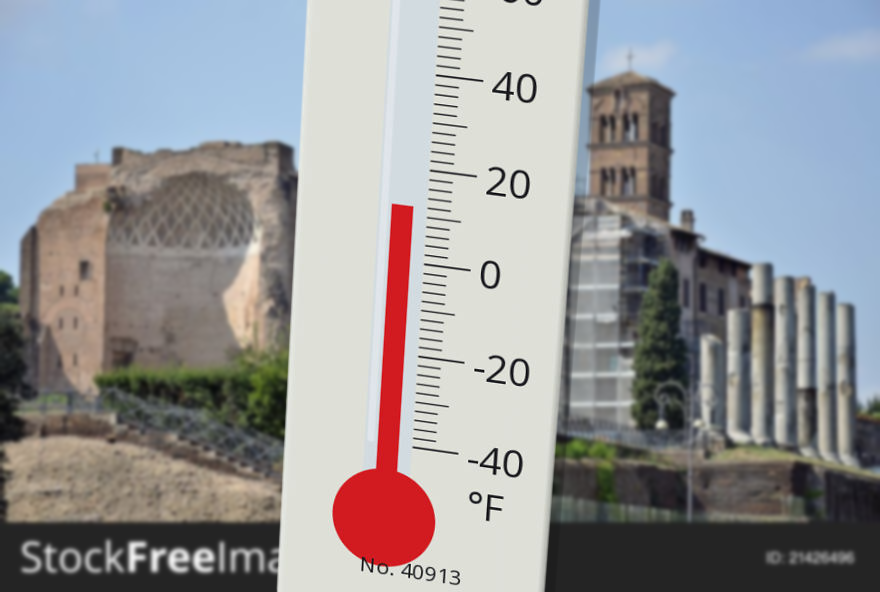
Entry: 12,°F
